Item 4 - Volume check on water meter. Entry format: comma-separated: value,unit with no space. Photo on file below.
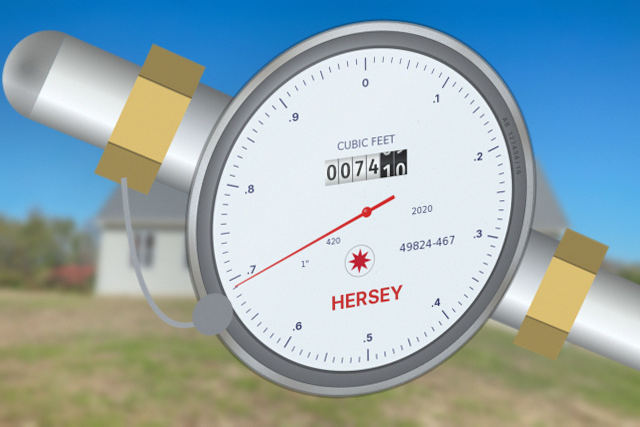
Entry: 7409.69,ft³
